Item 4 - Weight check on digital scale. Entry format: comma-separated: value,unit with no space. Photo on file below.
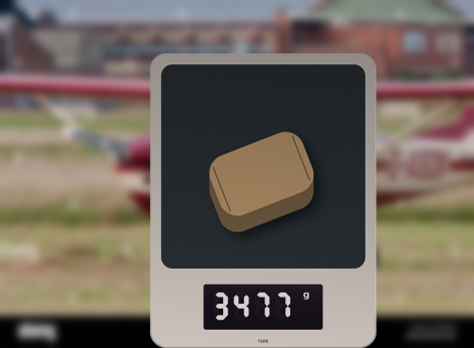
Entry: 3477,g
